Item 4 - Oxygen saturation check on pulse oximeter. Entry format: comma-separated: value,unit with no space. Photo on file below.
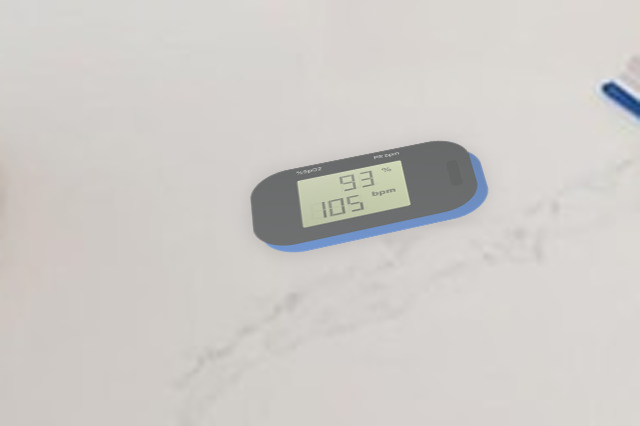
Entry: 93,%
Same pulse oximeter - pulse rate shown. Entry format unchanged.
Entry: 105,bpm
